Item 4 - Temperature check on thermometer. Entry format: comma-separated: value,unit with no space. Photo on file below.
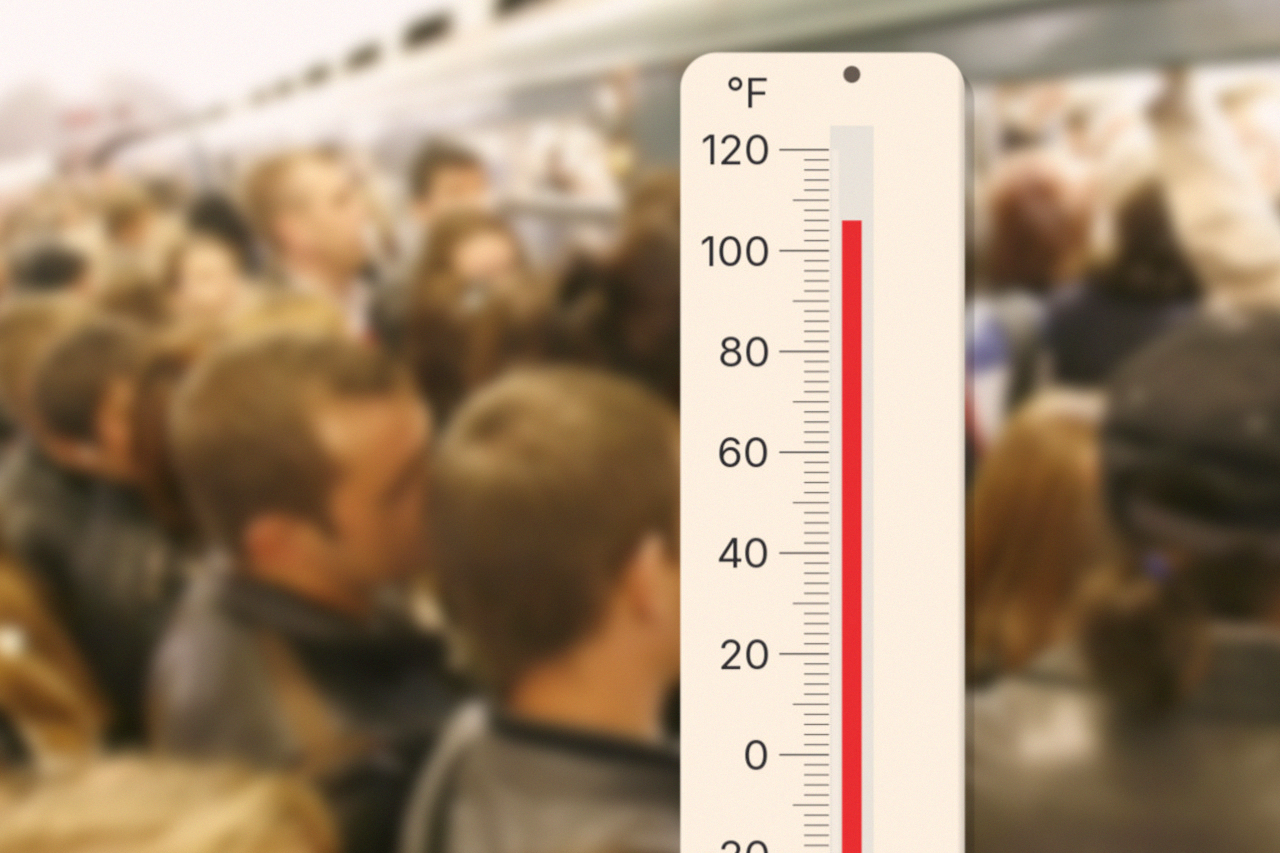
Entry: 106,°F
